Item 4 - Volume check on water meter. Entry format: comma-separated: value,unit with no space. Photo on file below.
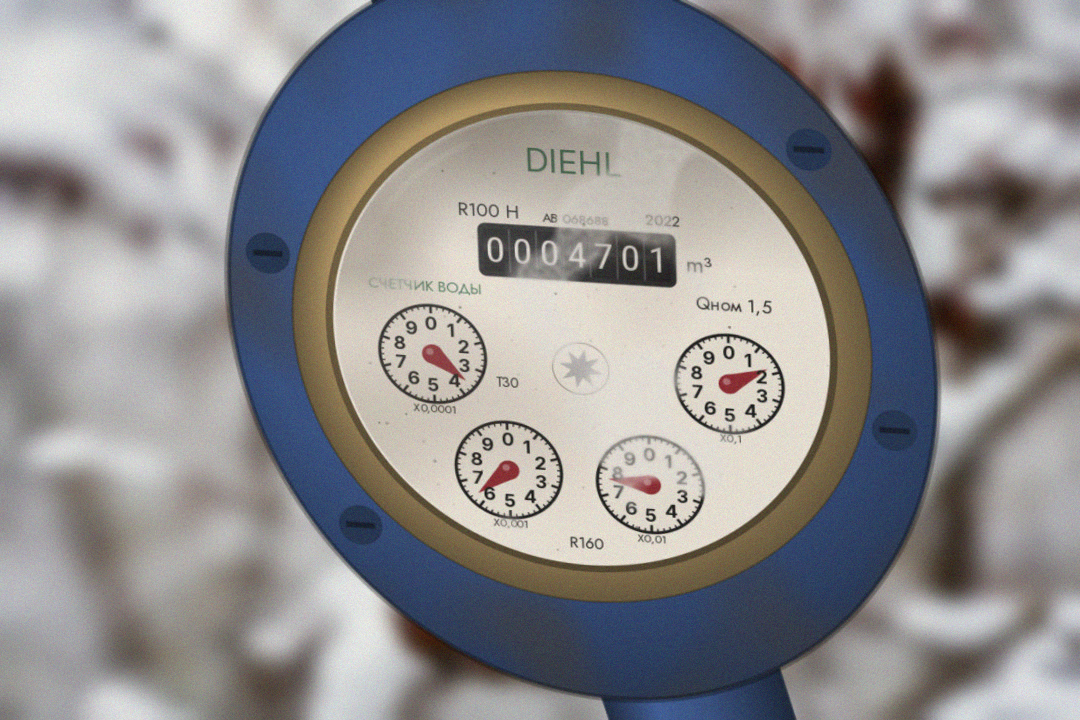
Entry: 4701.1763,m³
